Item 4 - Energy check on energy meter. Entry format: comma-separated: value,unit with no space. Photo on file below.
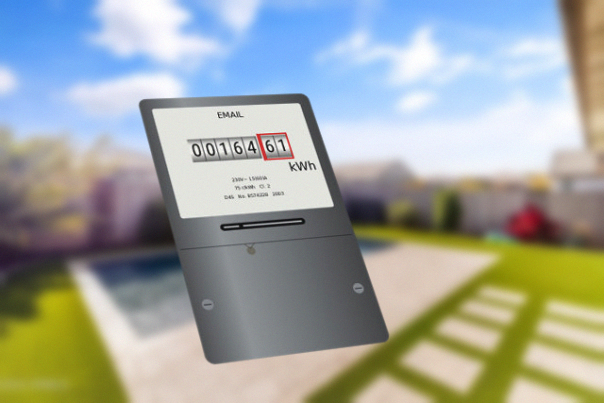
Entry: 164.61,kWh
